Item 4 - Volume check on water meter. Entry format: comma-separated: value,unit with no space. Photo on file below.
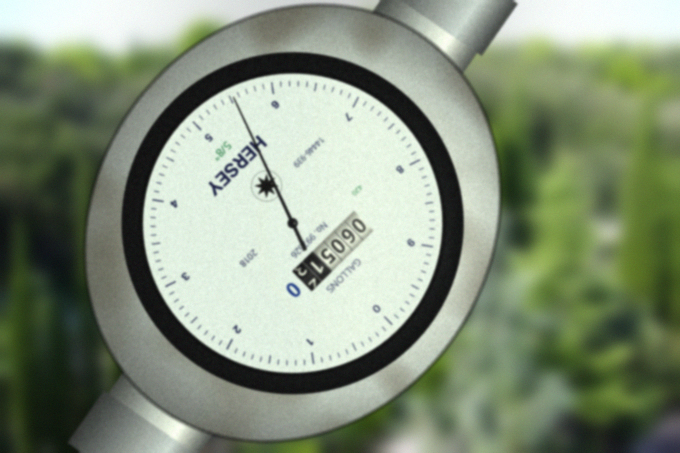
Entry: 605125.5,gal
